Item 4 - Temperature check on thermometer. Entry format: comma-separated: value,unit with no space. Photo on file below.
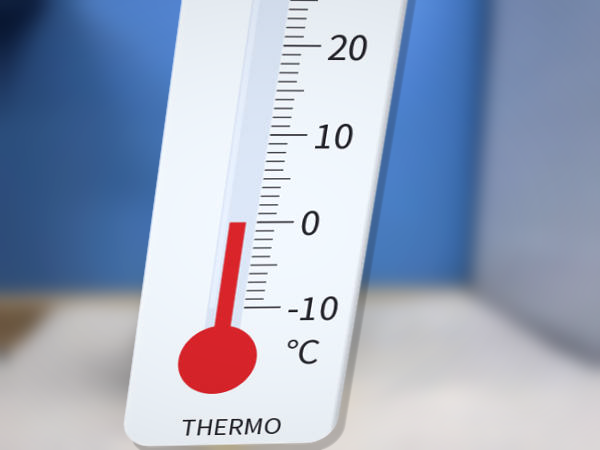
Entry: 0,°C
